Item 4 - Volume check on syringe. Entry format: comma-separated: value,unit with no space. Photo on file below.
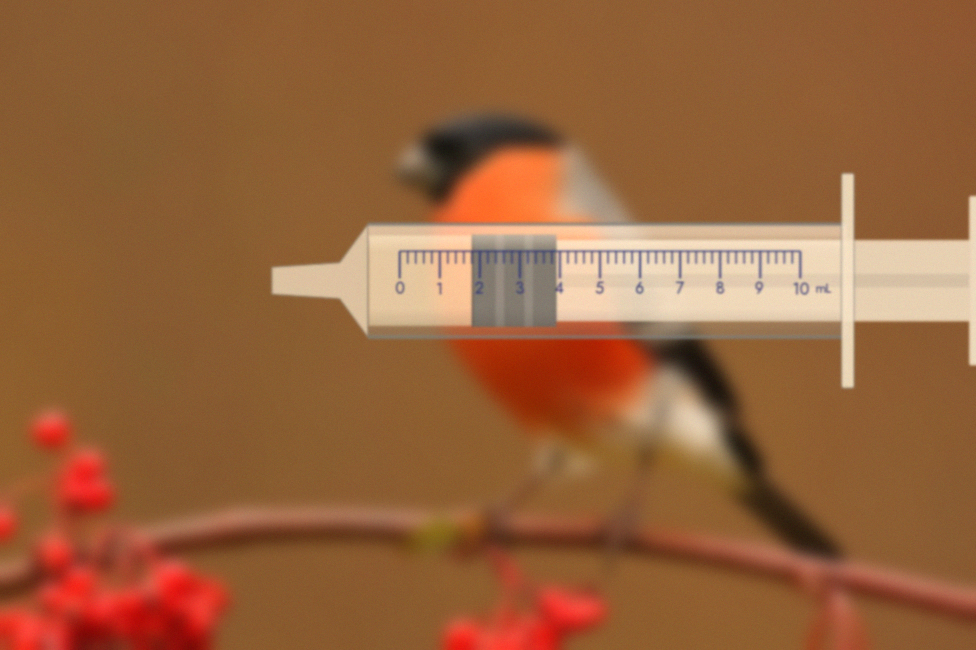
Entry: 1.8,mL
